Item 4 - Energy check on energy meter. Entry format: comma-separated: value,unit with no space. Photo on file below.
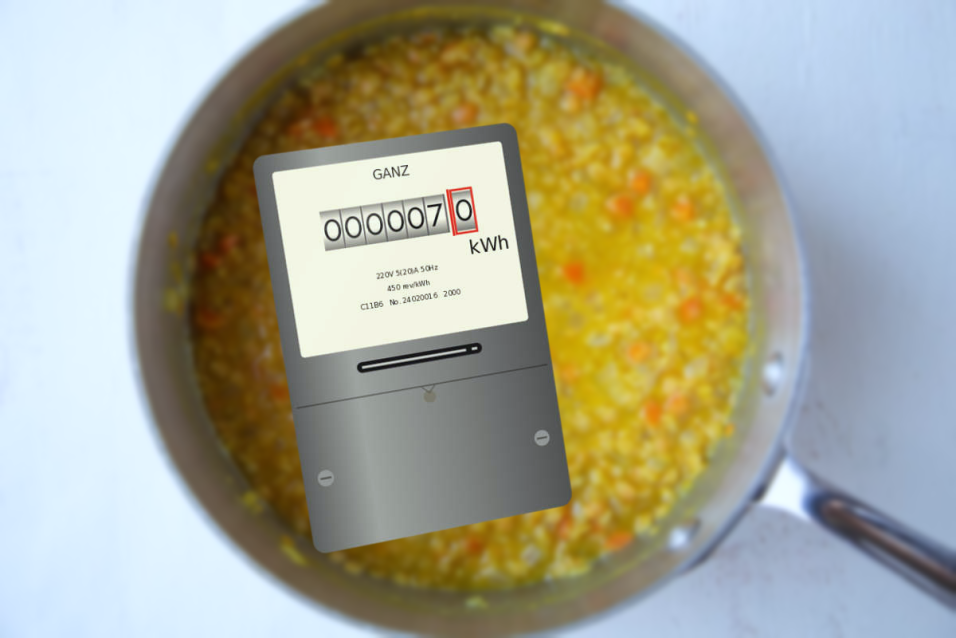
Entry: 7.0,kWh
